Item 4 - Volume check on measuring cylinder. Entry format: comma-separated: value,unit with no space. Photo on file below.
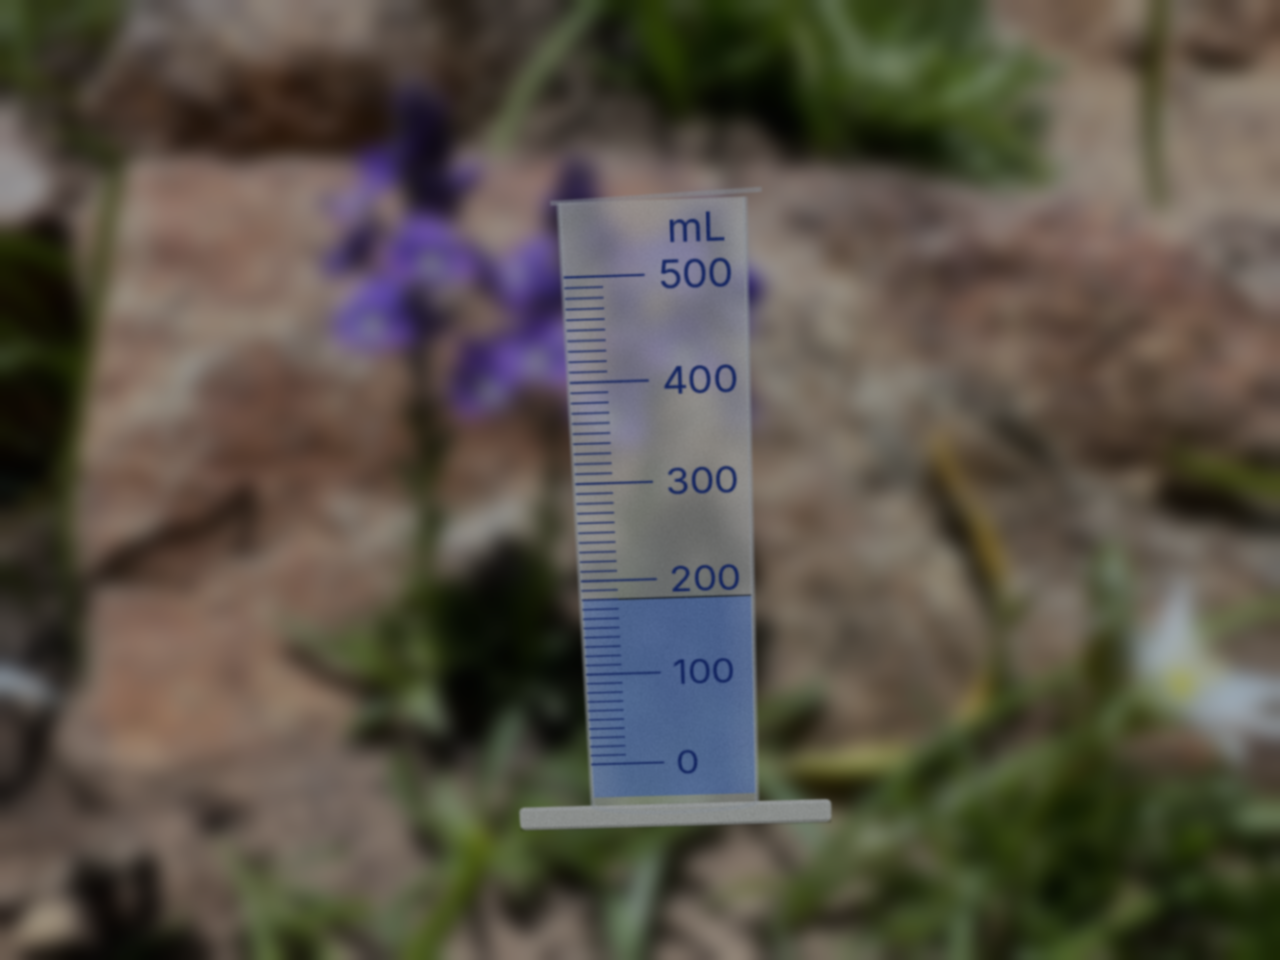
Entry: 180,mL
